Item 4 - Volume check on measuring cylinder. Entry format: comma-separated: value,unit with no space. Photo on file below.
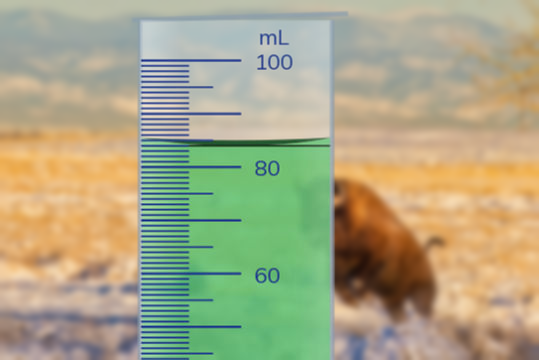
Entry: 84,mL
